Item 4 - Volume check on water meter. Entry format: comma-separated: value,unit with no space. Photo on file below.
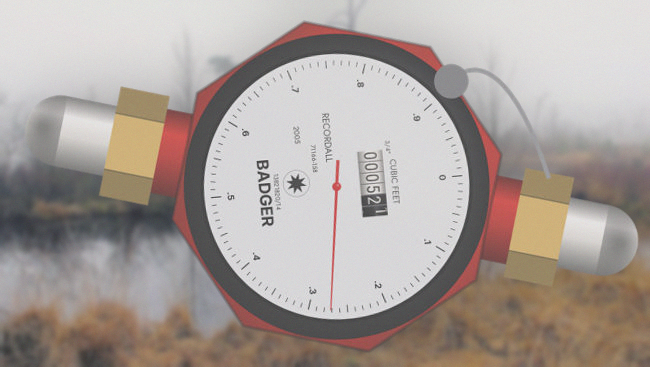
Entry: 521.27,ft³
